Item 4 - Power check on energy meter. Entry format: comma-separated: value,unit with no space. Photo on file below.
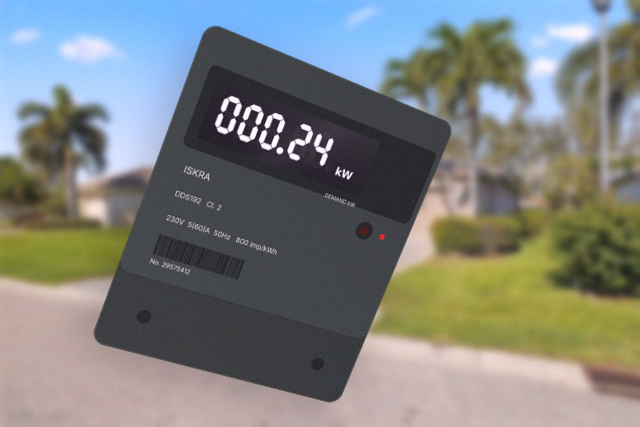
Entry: 0.24,kW
